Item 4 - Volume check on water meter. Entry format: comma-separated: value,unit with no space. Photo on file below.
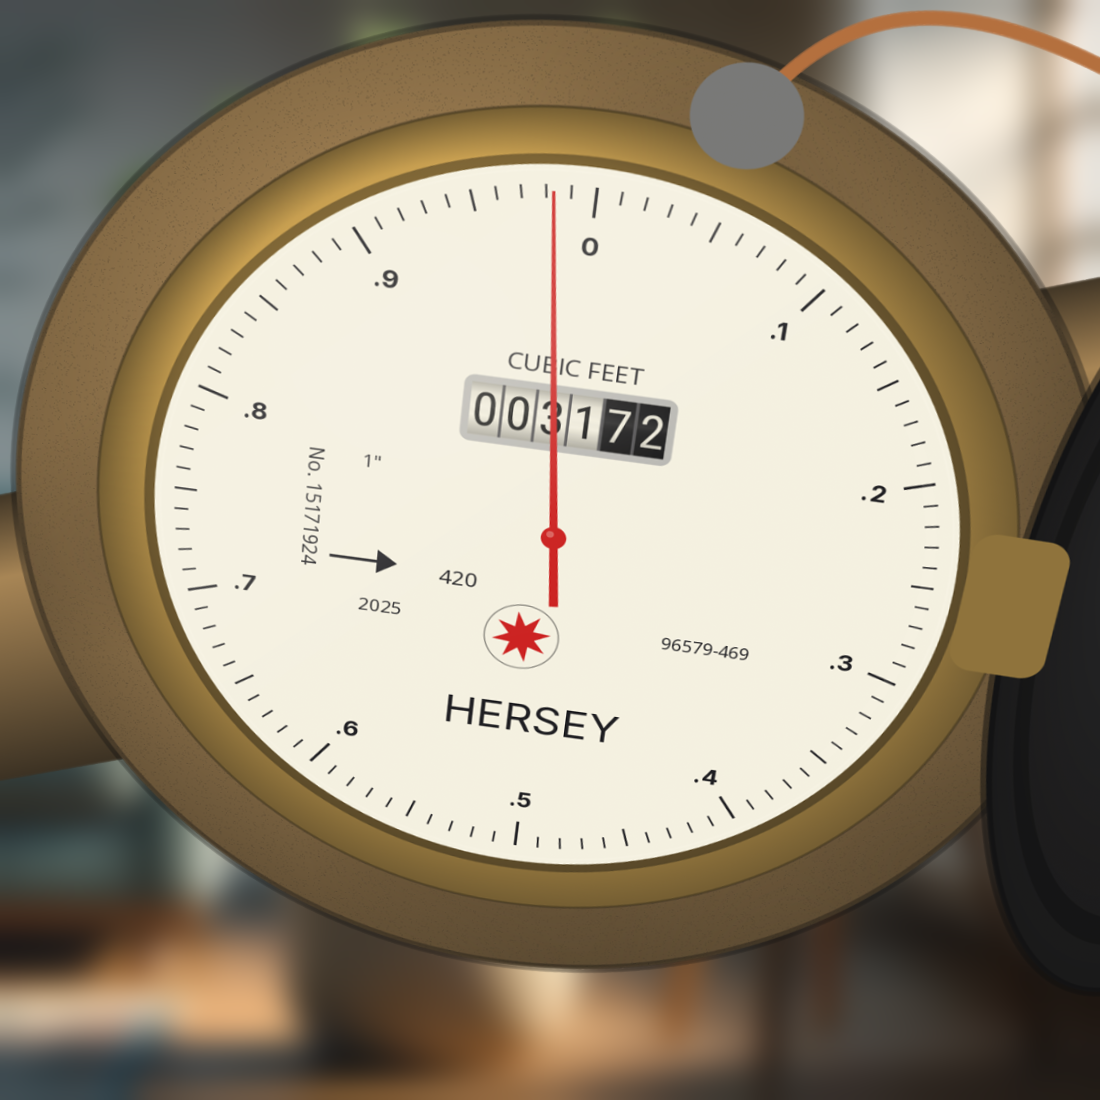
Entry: 3171.98,ft³
